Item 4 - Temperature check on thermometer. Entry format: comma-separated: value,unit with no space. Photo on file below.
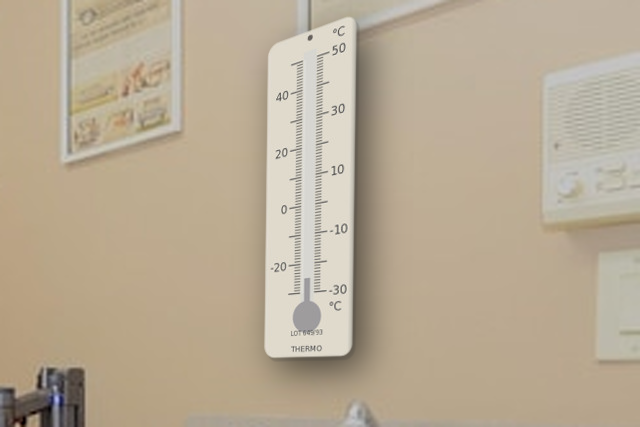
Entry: -25,°C
